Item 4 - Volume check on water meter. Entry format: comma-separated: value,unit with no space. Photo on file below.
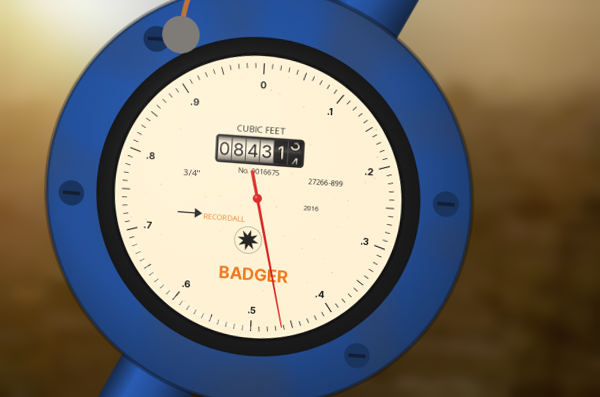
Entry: 84313.46,ft³
